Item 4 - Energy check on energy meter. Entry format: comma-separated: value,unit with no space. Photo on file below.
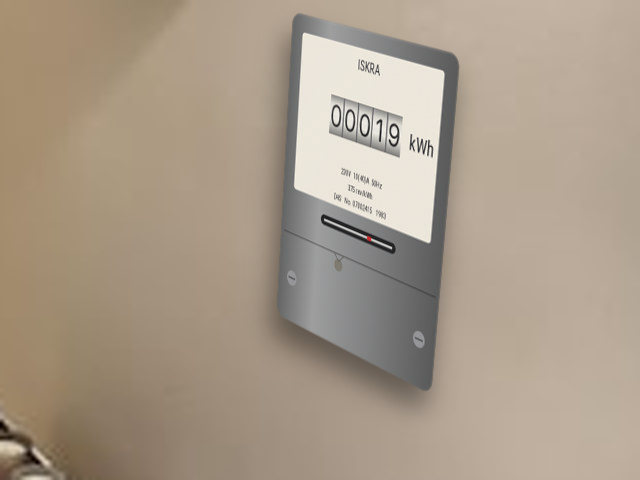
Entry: 19,kWh
